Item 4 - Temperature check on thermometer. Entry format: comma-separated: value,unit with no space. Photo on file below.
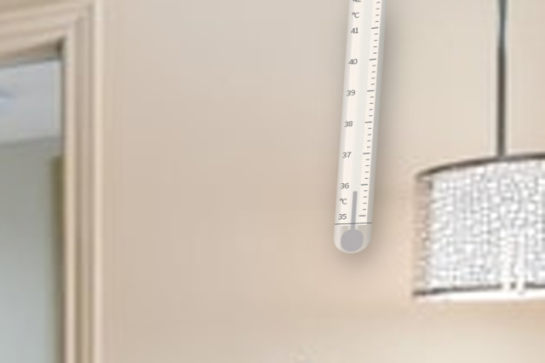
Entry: 35.8,°C
